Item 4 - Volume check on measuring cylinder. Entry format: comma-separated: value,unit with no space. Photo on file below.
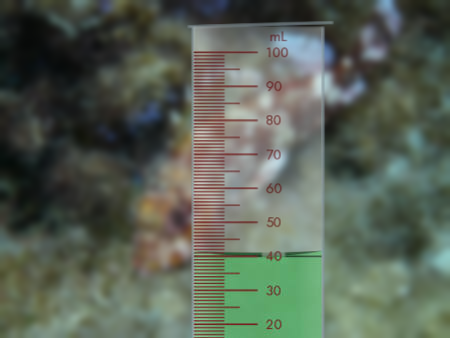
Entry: 40,mL
